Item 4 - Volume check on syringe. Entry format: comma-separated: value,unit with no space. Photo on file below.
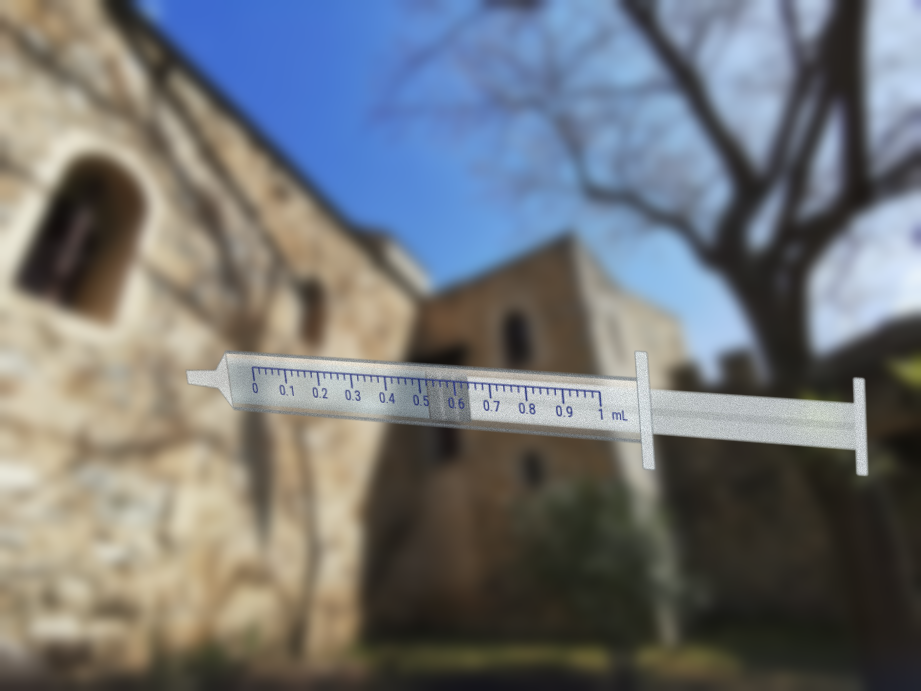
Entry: 0.52,mL
